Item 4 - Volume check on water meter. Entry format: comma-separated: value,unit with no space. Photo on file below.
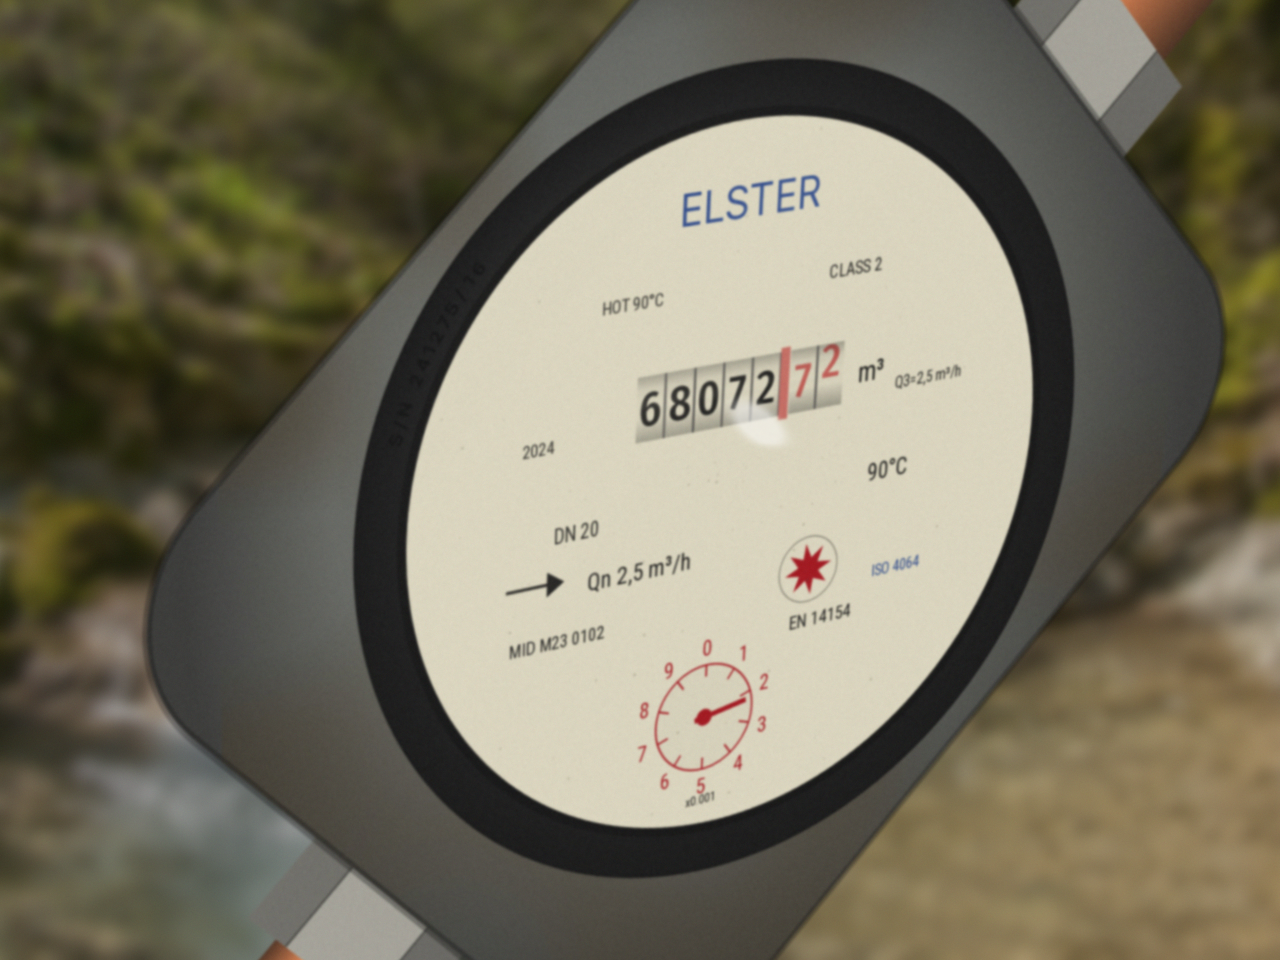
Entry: 68072.722,m³
